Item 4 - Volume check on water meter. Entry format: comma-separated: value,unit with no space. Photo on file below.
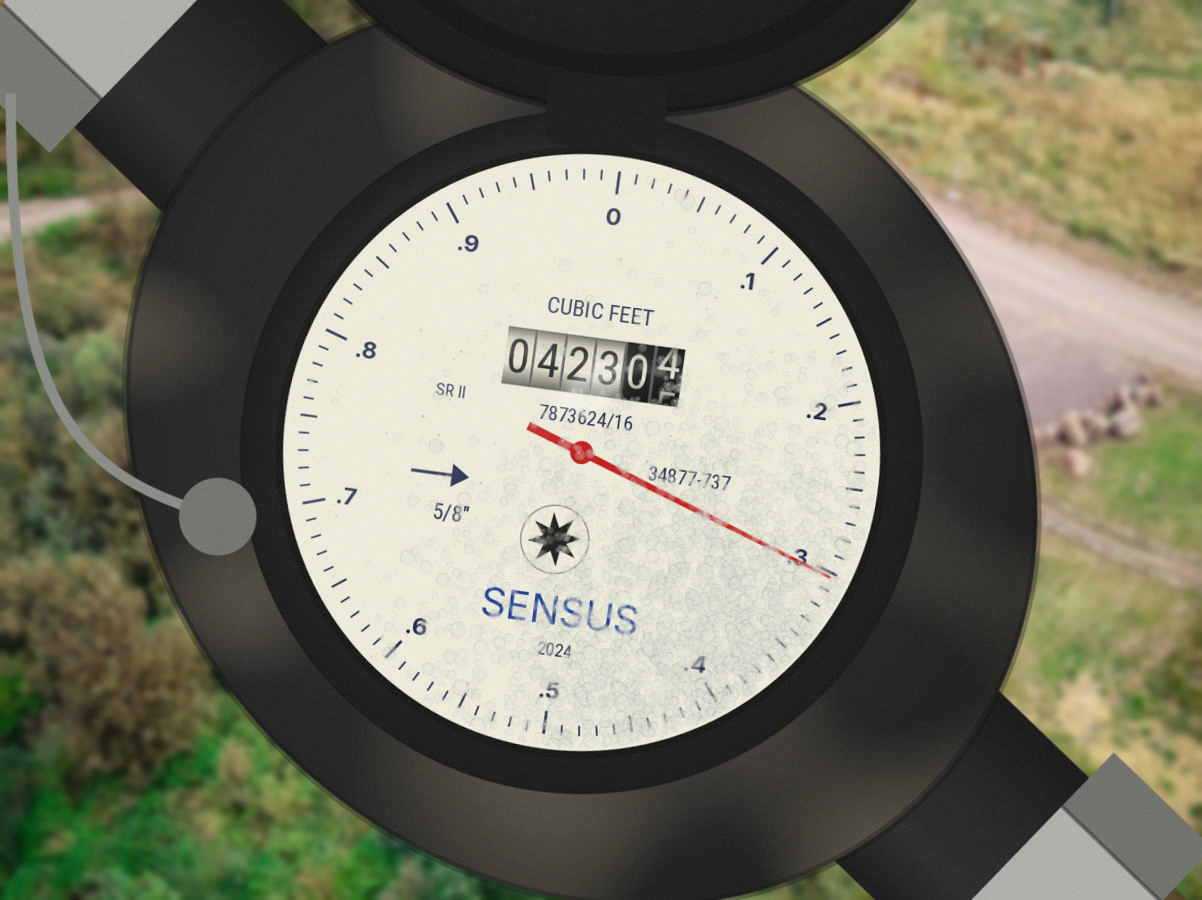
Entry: 42304.30,ft³
